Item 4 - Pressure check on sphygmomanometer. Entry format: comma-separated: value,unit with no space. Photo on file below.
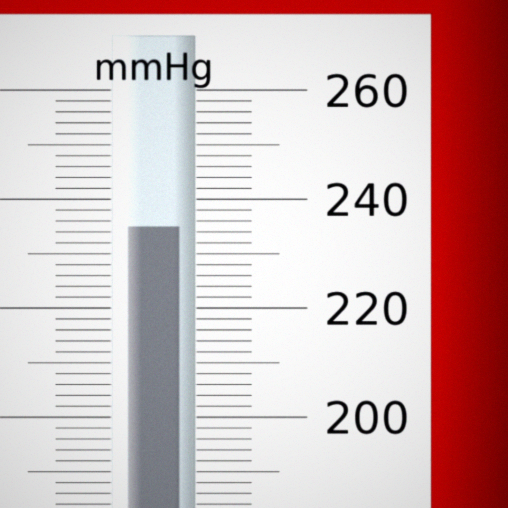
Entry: 235,mmHg
